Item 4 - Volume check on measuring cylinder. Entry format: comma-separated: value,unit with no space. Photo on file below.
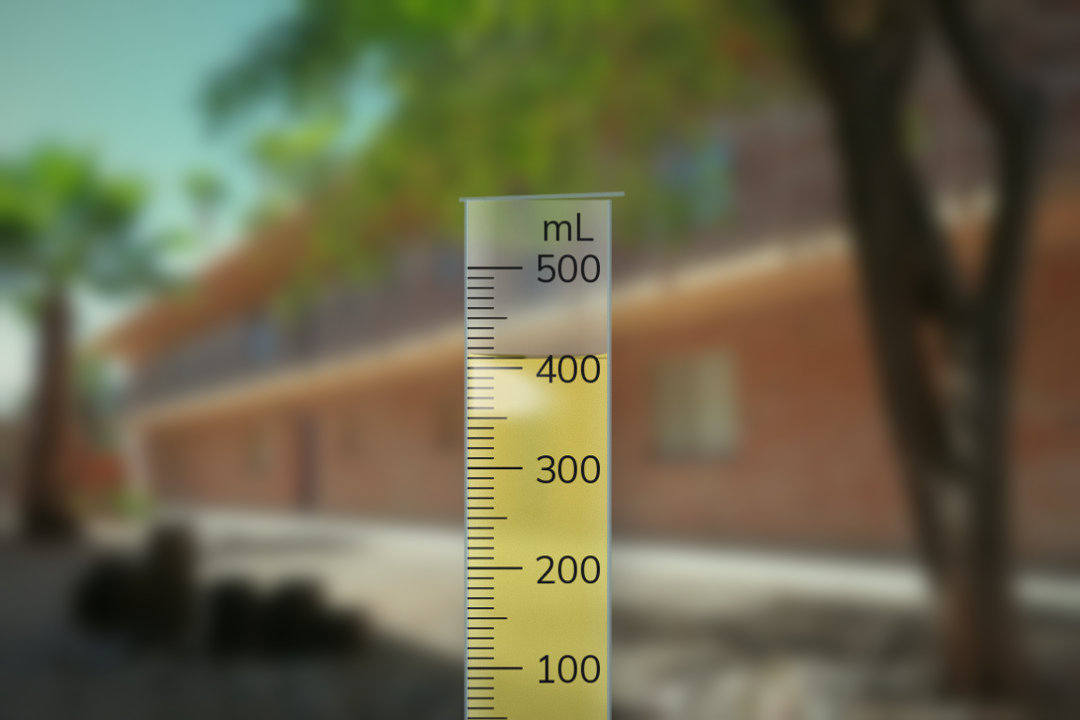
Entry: 410,mL
